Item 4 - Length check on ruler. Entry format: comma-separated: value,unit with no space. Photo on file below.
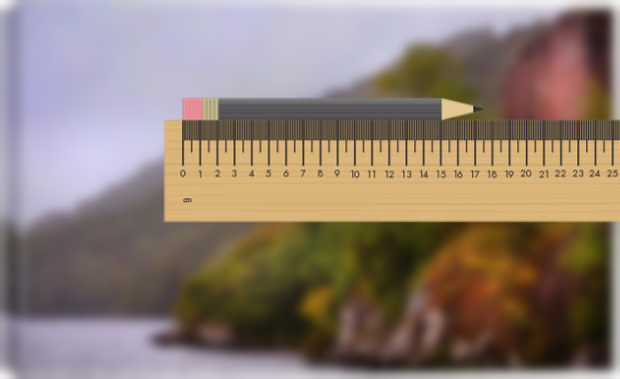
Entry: 17.5,cm
